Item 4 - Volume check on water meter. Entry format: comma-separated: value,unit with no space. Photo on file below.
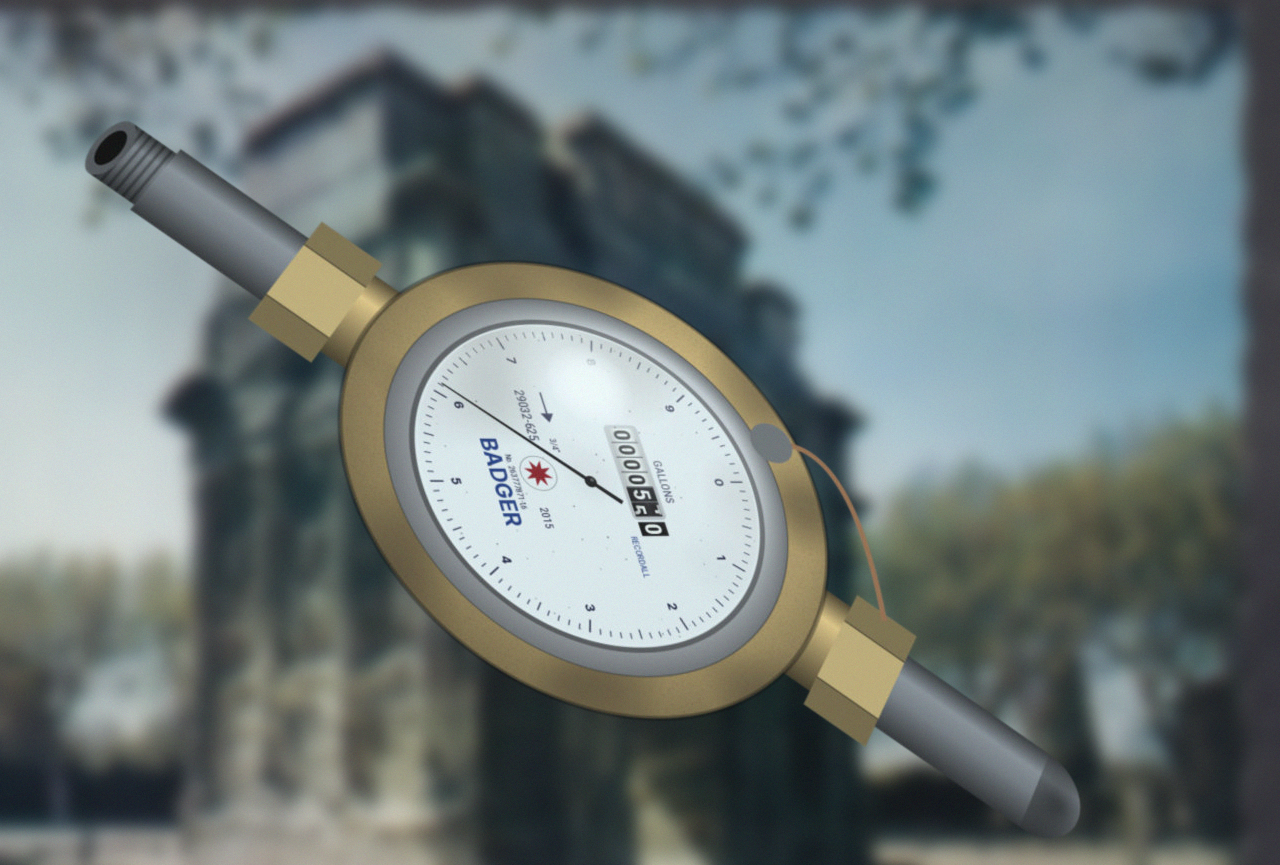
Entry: 546.1,gal
